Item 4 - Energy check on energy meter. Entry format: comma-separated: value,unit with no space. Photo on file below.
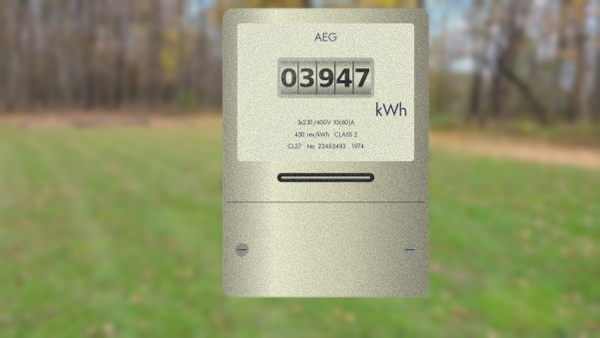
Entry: 3947,kWh
